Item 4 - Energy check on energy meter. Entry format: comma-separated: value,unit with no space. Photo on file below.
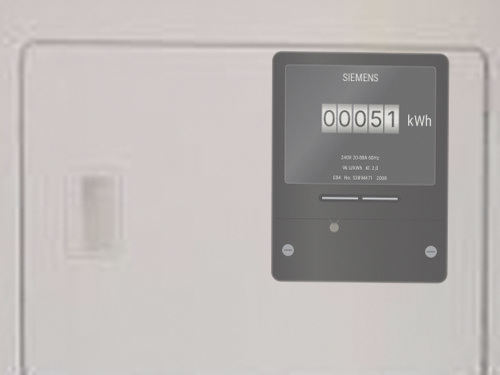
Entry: 51,kWh
